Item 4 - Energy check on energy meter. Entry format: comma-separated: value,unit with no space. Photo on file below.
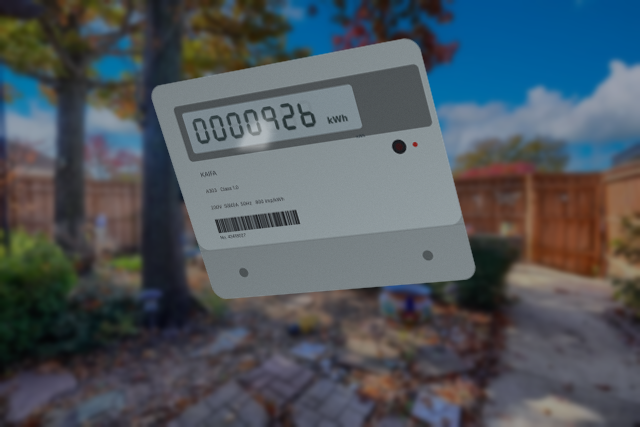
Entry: 926,kWh
